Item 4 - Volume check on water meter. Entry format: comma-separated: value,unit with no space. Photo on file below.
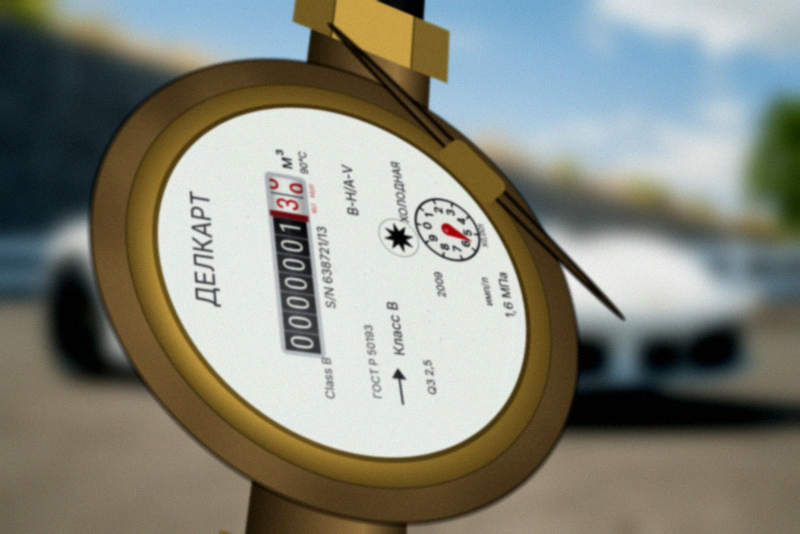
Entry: 1.385,m³
